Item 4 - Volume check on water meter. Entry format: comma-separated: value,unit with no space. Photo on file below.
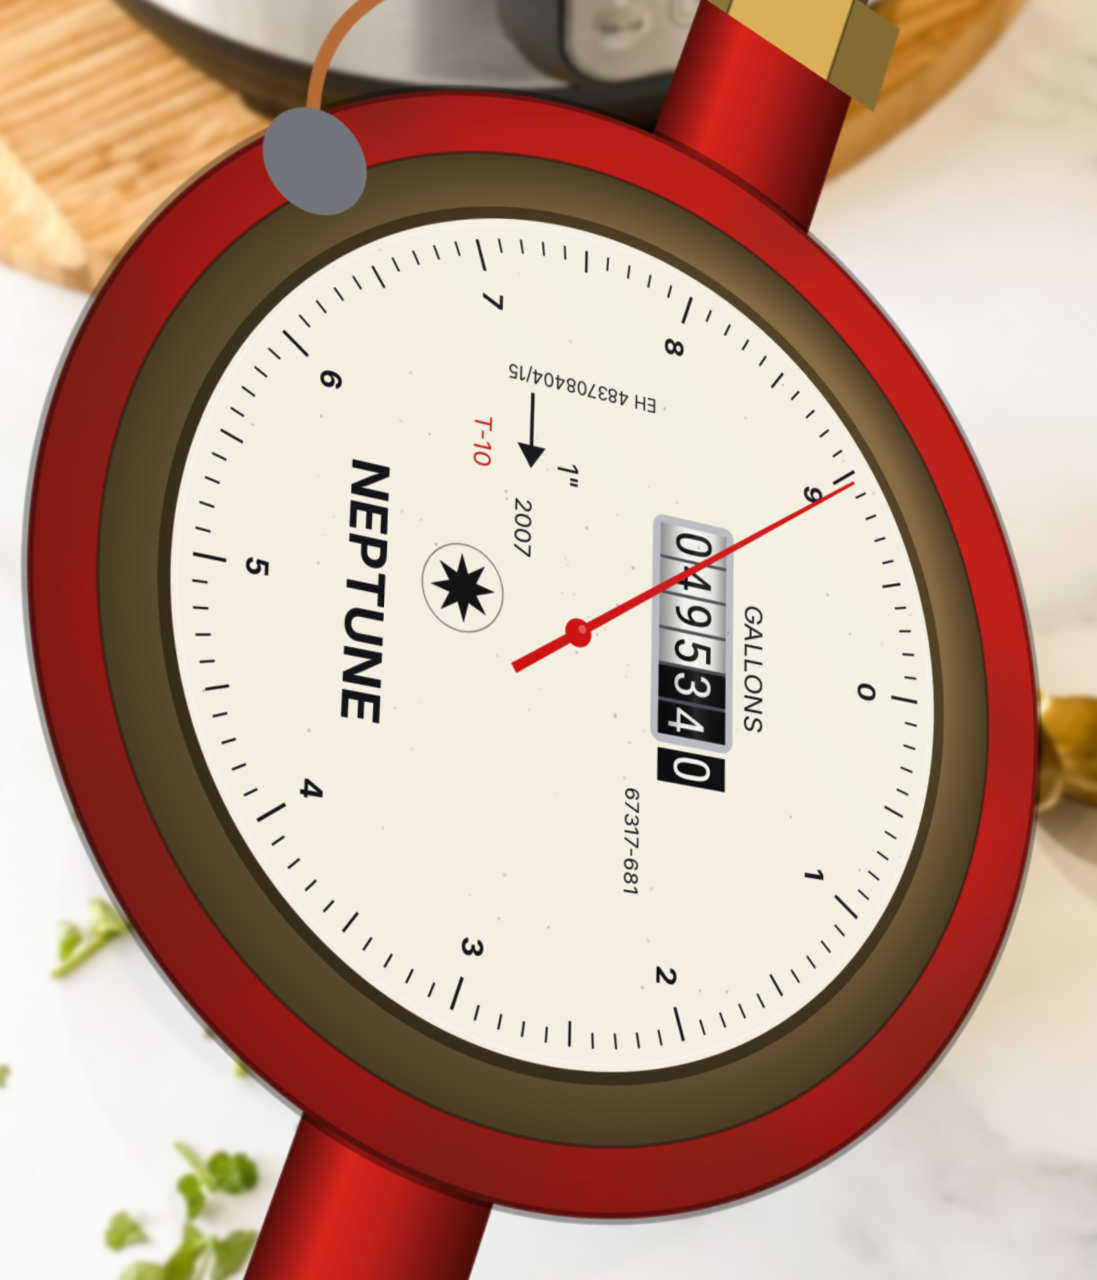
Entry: 495339.0,gal
